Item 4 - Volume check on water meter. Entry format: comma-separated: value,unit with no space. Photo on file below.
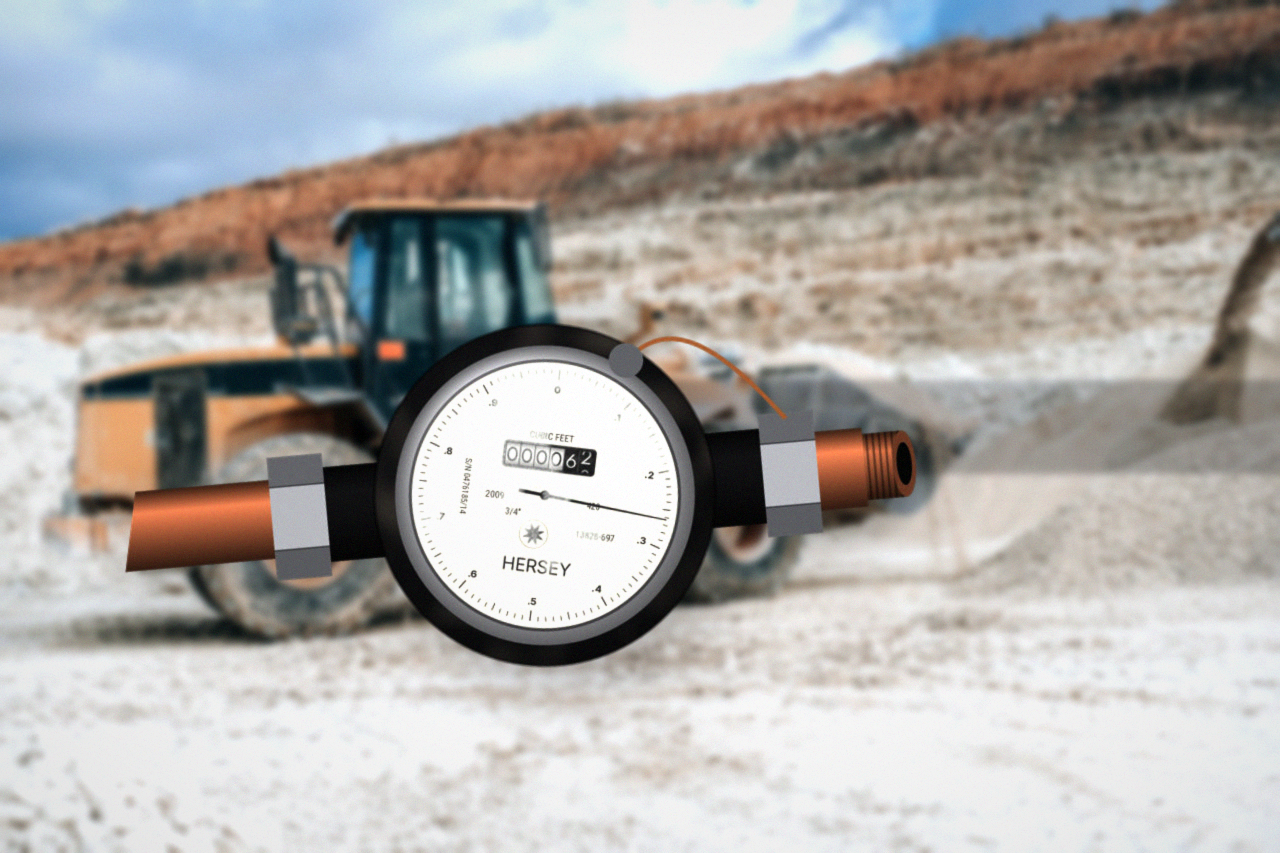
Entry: 62.26,ft³
